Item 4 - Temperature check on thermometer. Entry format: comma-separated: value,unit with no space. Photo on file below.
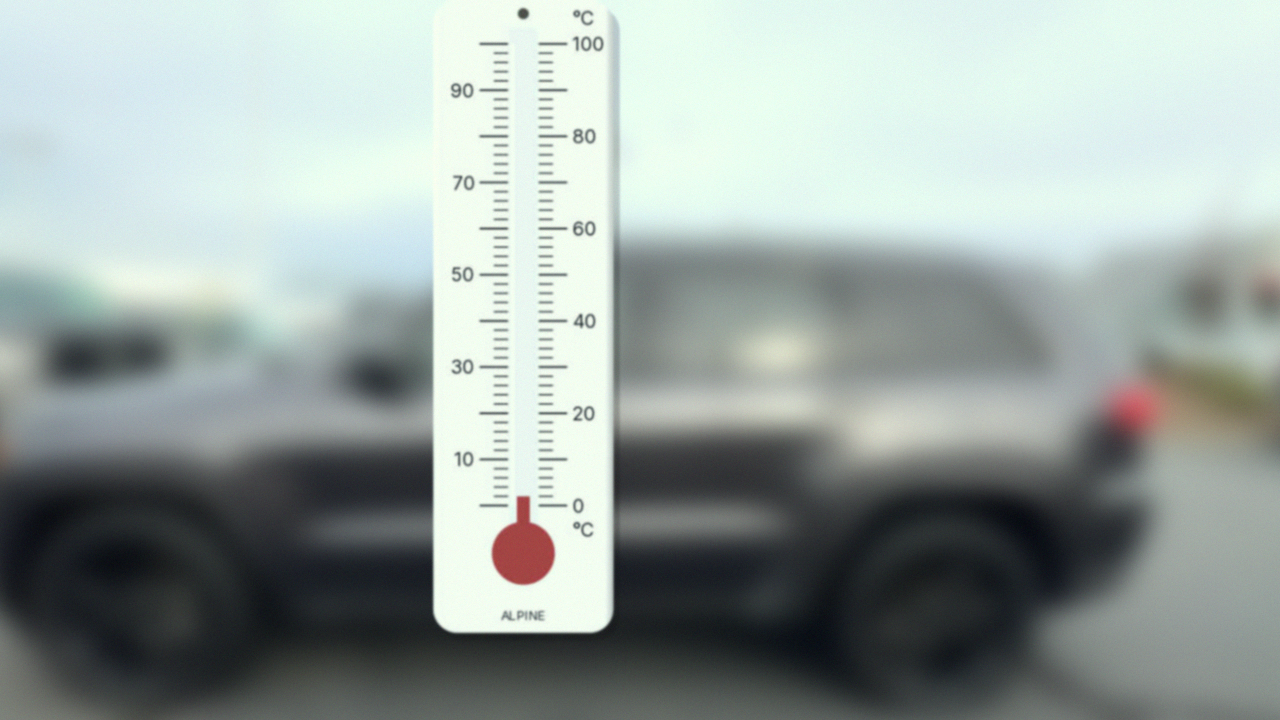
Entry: 2,°C
